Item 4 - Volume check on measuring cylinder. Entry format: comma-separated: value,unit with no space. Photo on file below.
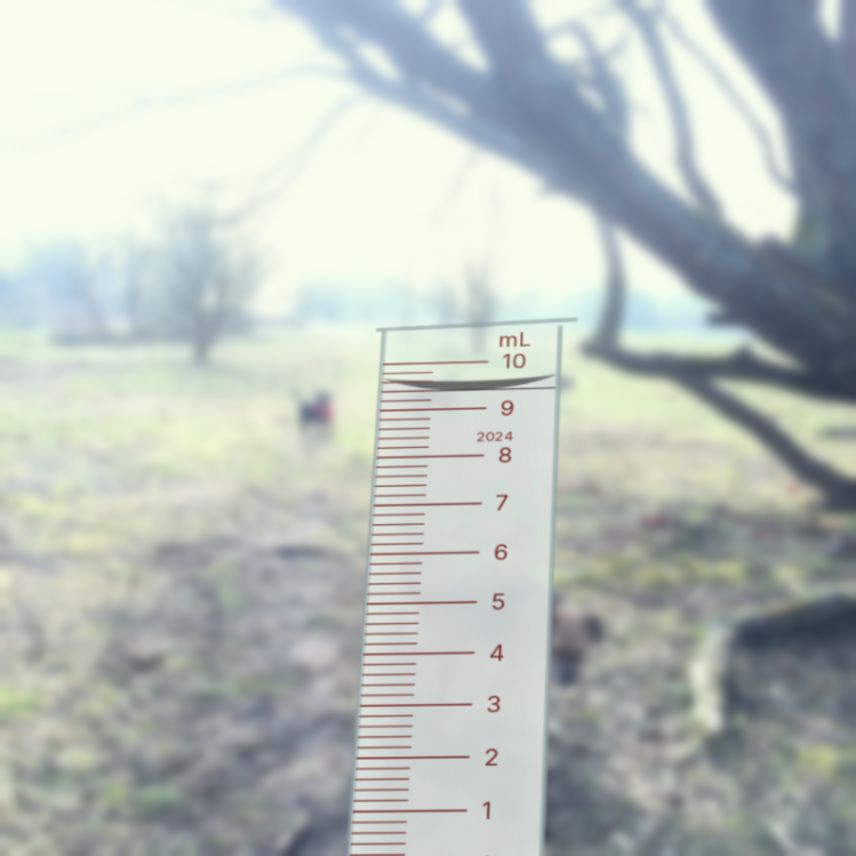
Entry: 9.4,mL
